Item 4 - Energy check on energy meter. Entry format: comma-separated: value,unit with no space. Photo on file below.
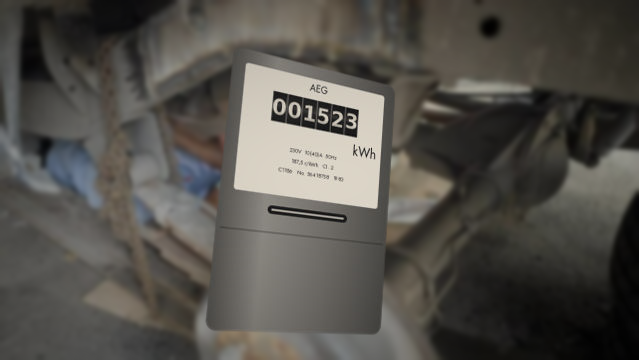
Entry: 1523,kWh
